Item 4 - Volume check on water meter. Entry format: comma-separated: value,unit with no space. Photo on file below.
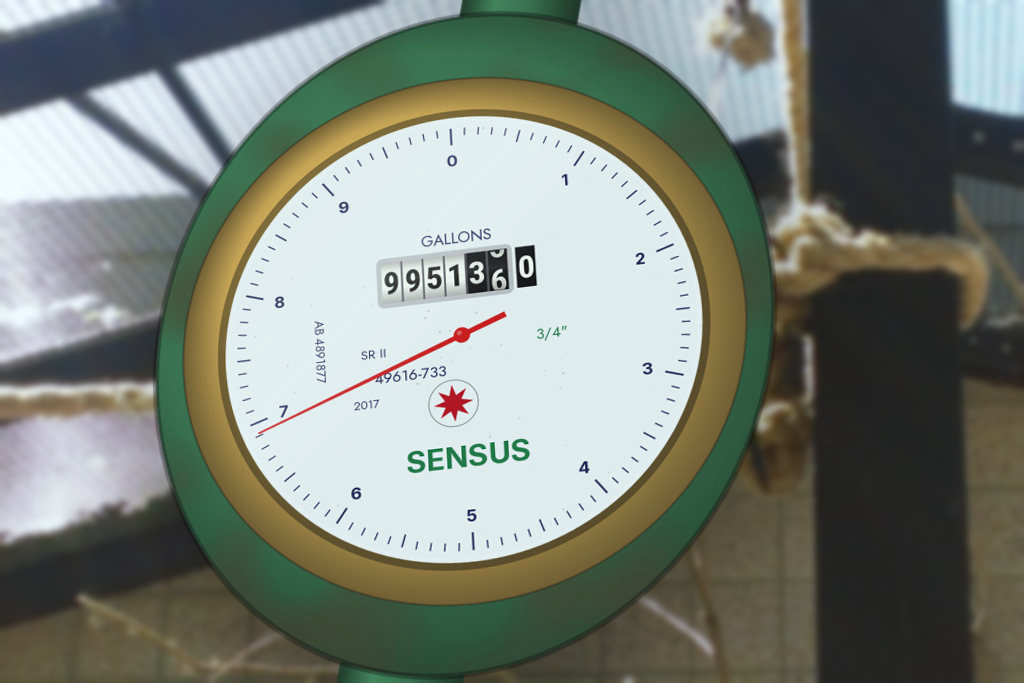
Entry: 9951356.9,gal
